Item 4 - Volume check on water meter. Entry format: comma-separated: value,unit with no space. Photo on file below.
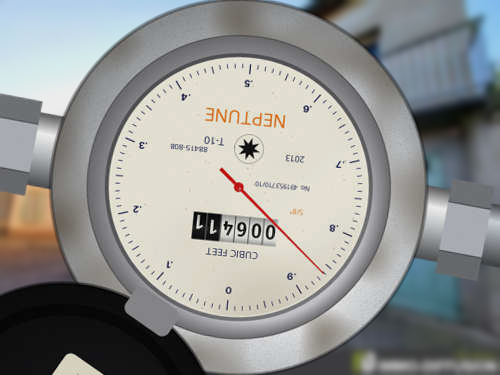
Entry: 6410.86,ft³
